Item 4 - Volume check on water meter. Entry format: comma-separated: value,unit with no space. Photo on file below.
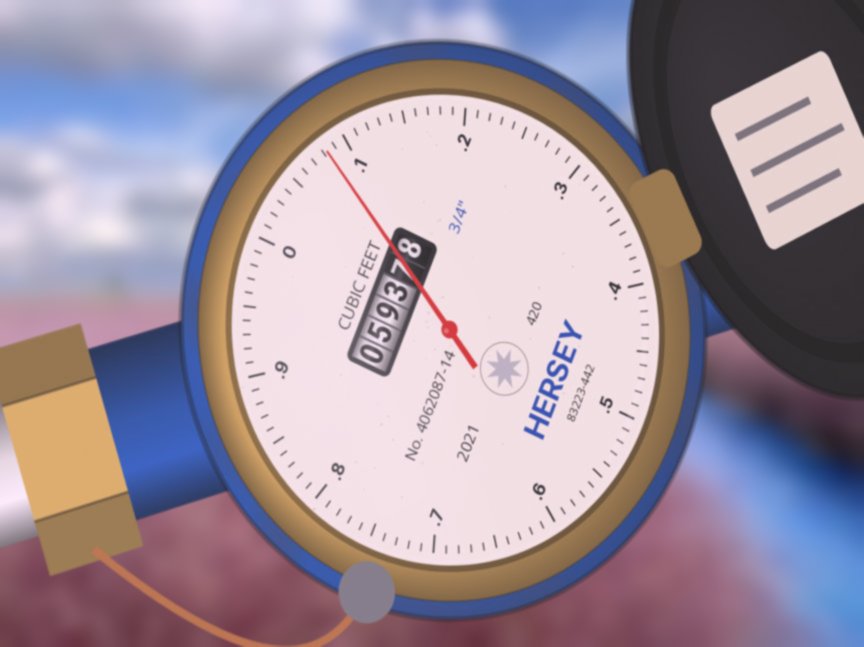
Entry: 59378.08,ft³
